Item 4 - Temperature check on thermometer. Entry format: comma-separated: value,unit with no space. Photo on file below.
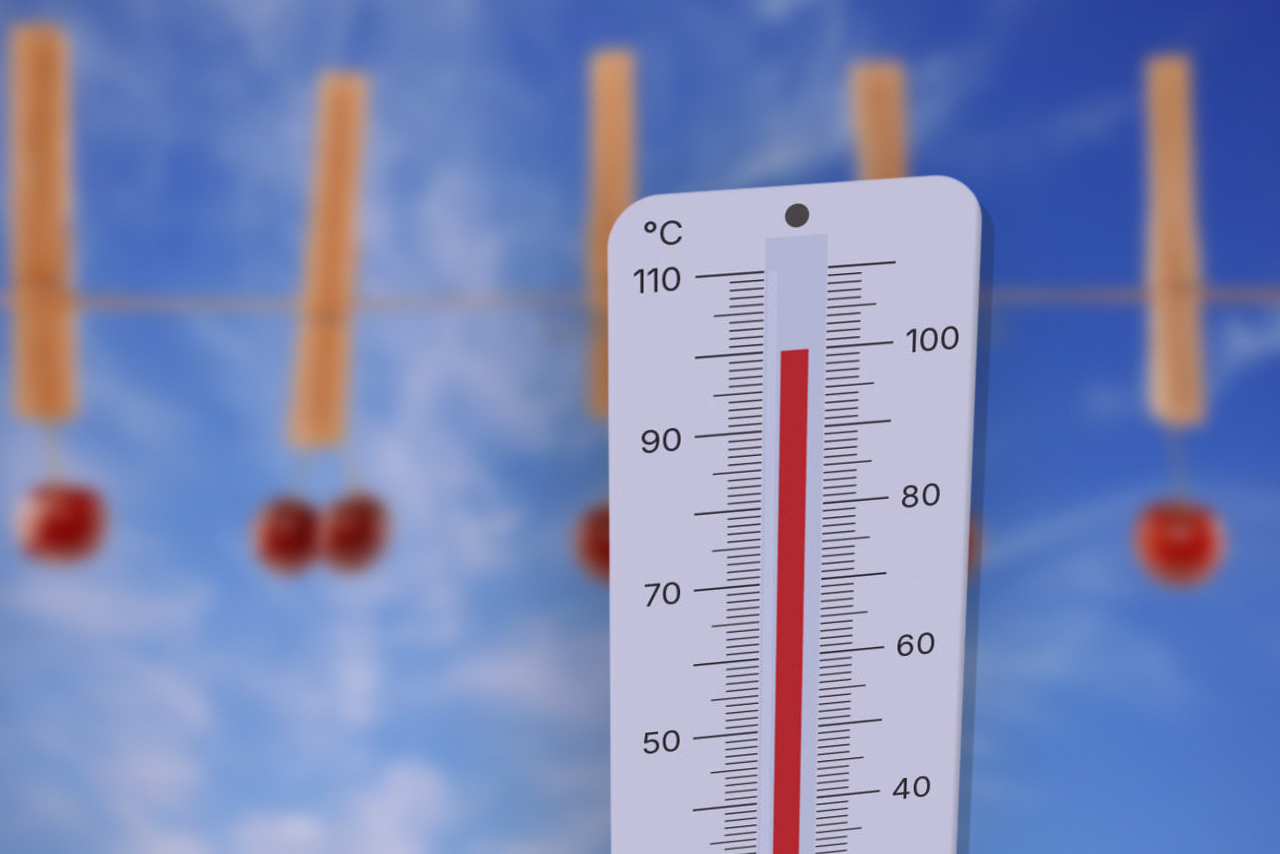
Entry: 100,°C
